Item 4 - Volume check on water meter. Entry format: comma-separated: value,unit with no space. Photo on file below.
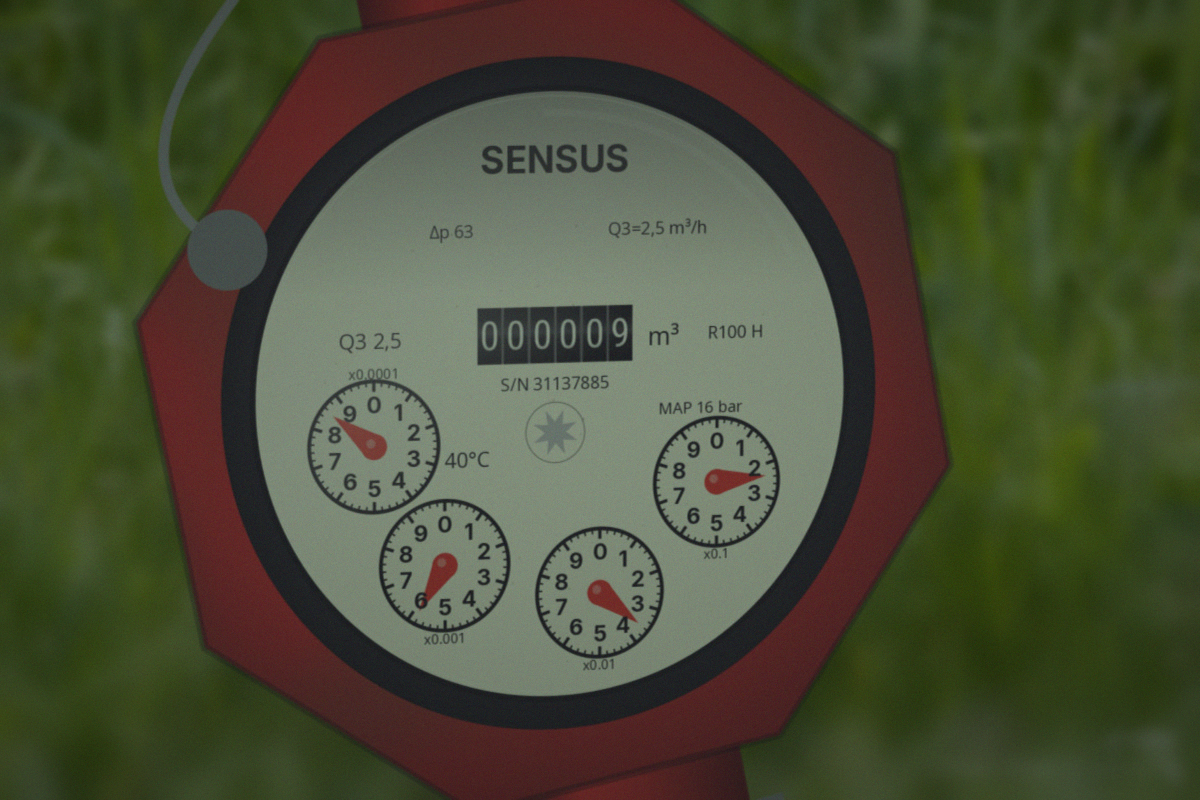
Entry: 9.2358,m³
